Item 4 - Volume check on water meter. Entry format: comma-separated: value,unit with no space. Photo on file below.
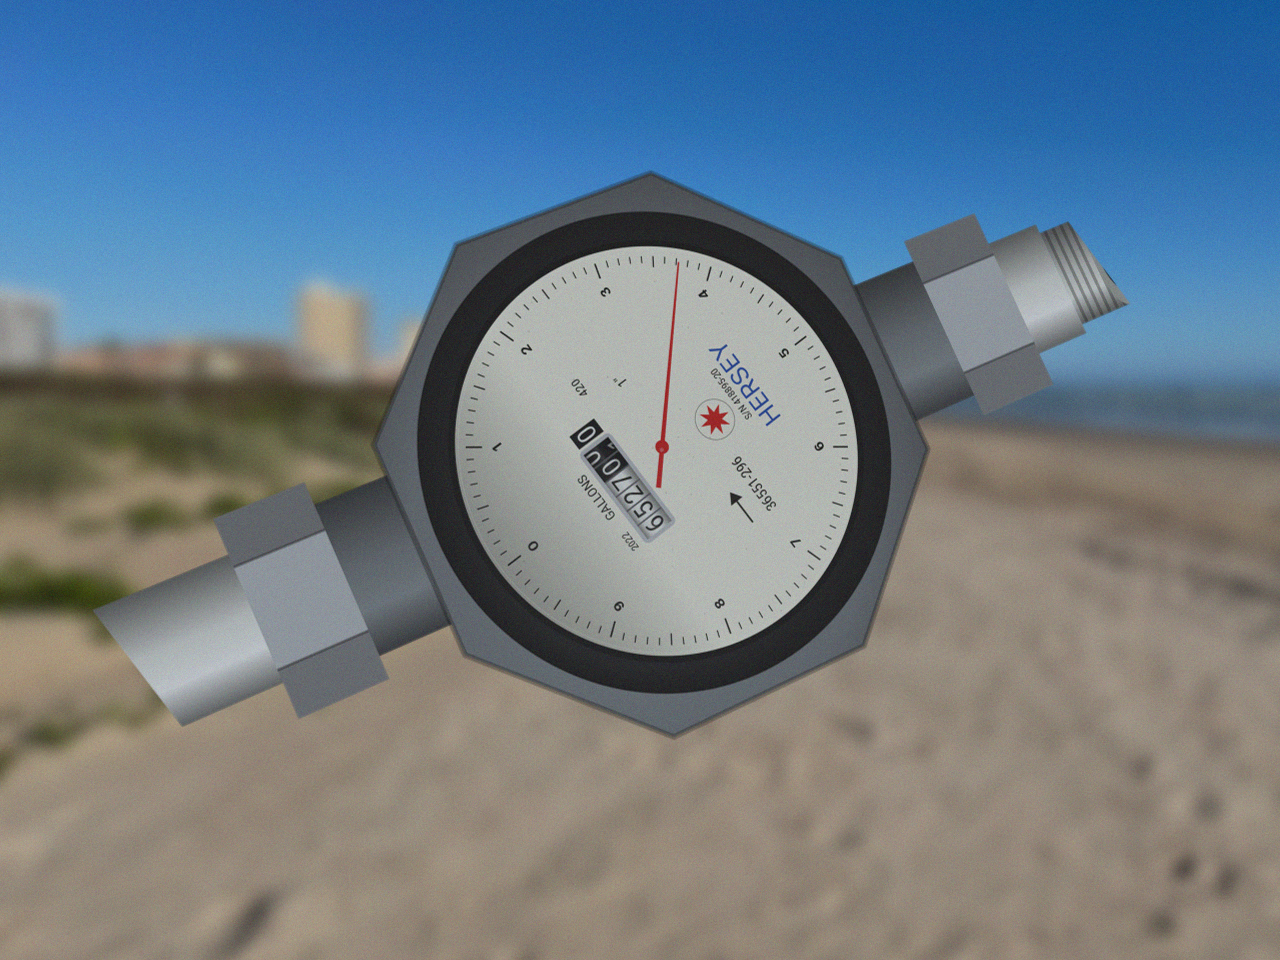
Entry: 6527003.7,gal
